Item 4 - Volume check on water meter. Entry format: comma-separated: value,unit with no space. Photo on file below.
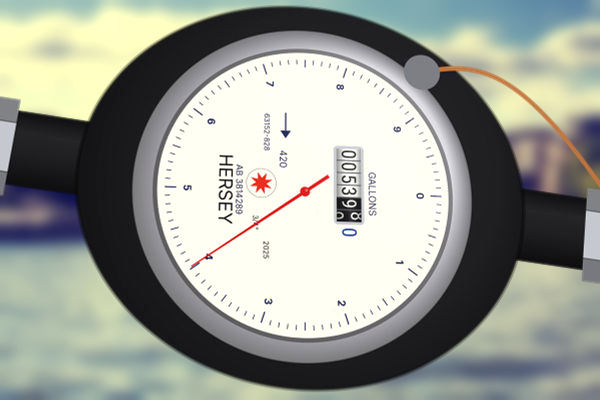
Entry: 53984.0,gal
